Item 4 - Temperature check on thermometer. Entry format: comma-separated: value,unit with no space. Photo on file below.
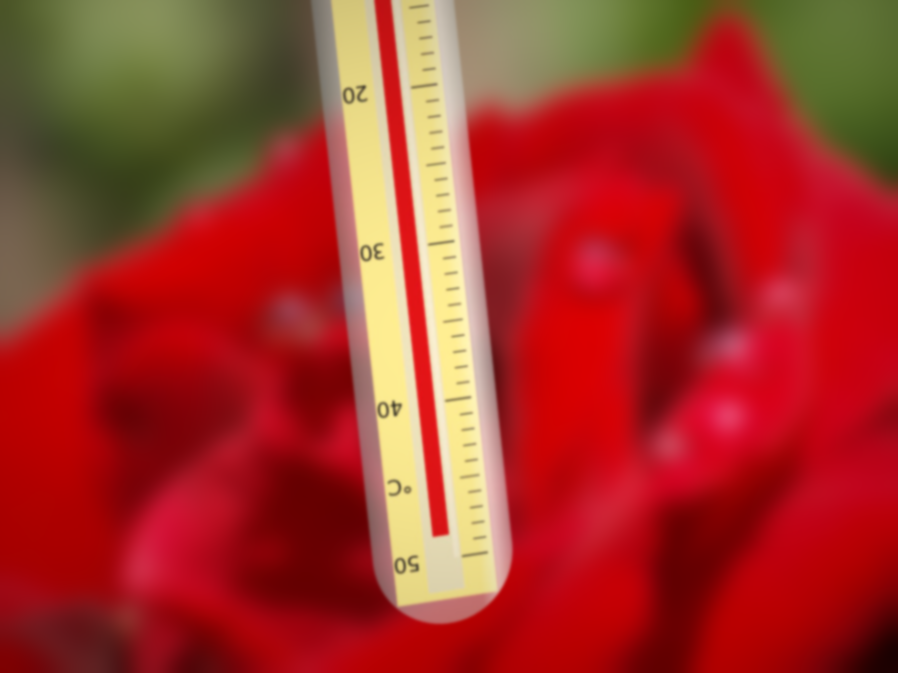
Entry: 48.5,°C
